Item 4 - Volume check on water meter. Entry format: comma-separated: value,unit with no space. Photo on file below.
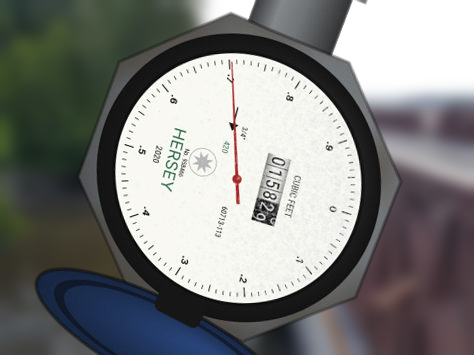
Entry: 15828.70,ft³
